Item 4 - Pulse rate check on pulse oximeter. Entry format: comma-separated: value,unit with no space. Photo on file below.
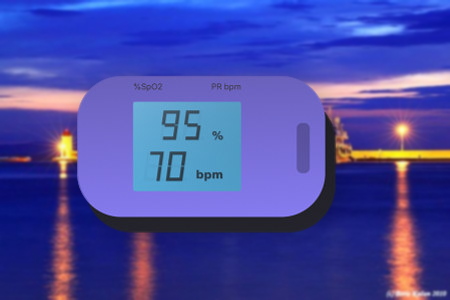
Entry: 70,bpm
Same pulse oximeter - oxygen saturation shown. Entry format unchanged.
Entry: 95,%
